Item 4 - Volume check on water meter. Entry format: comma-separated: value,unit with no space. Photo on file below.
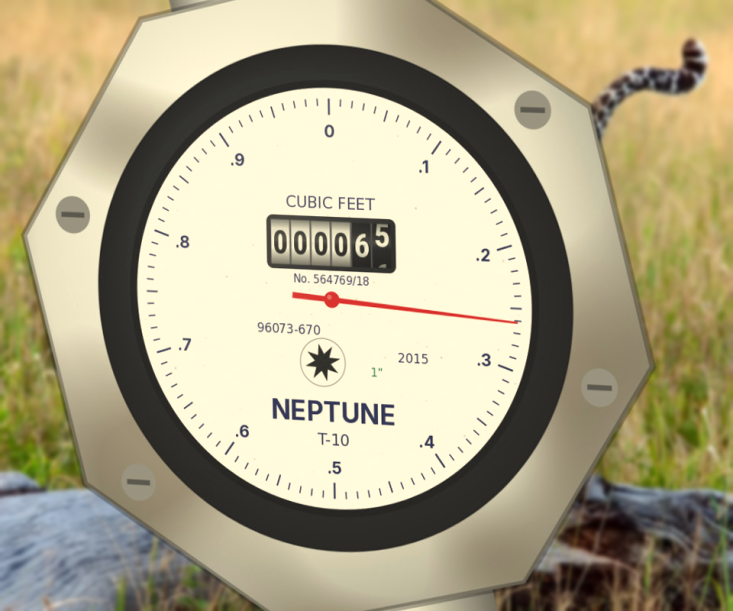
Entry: 65.26,ft³
